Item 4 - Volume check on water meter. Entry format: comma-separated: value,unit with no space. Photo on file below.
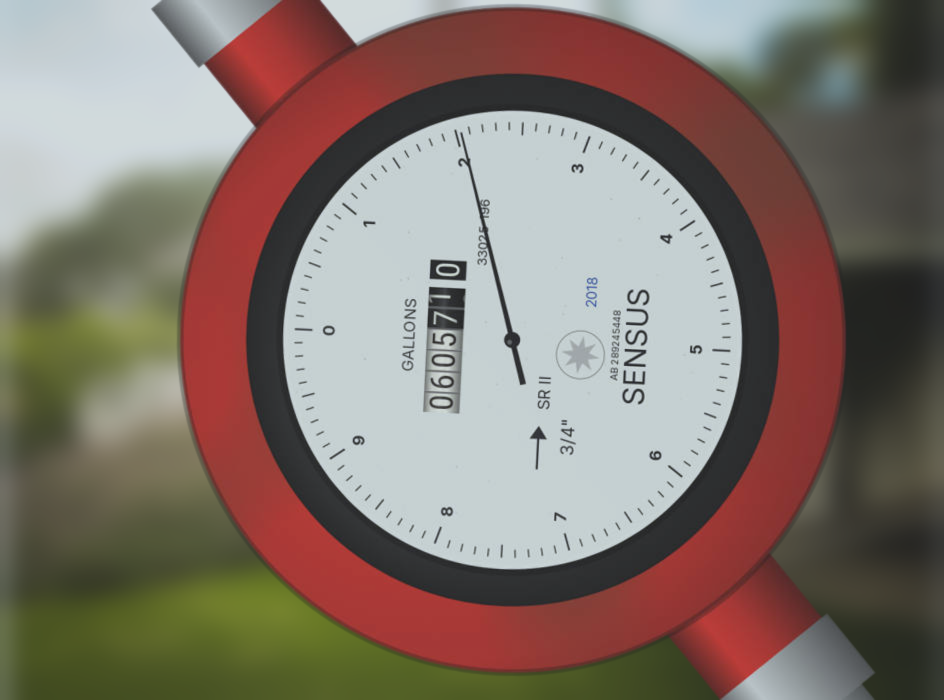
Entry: 605712.0,gal
